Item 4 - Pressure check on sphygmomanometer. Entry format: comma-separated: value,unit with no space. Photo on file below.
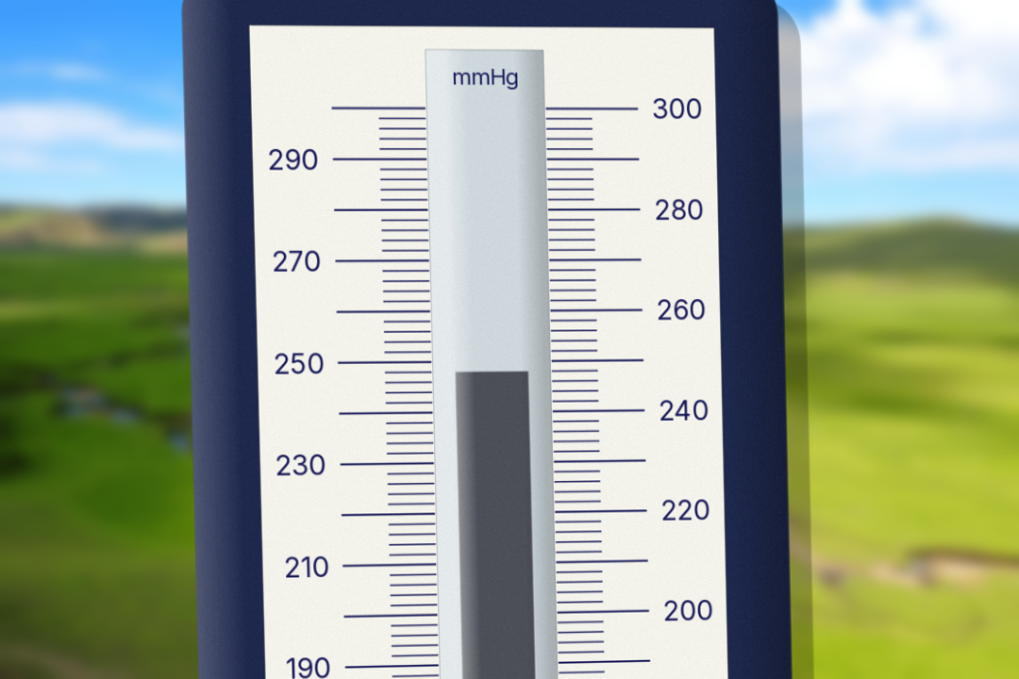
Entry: 248,mmHg
